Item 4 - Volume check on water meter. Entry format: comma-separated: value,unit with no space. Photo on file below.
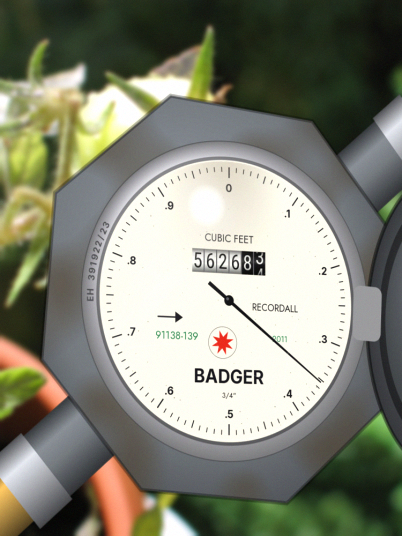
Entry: 562683.35,ft³
